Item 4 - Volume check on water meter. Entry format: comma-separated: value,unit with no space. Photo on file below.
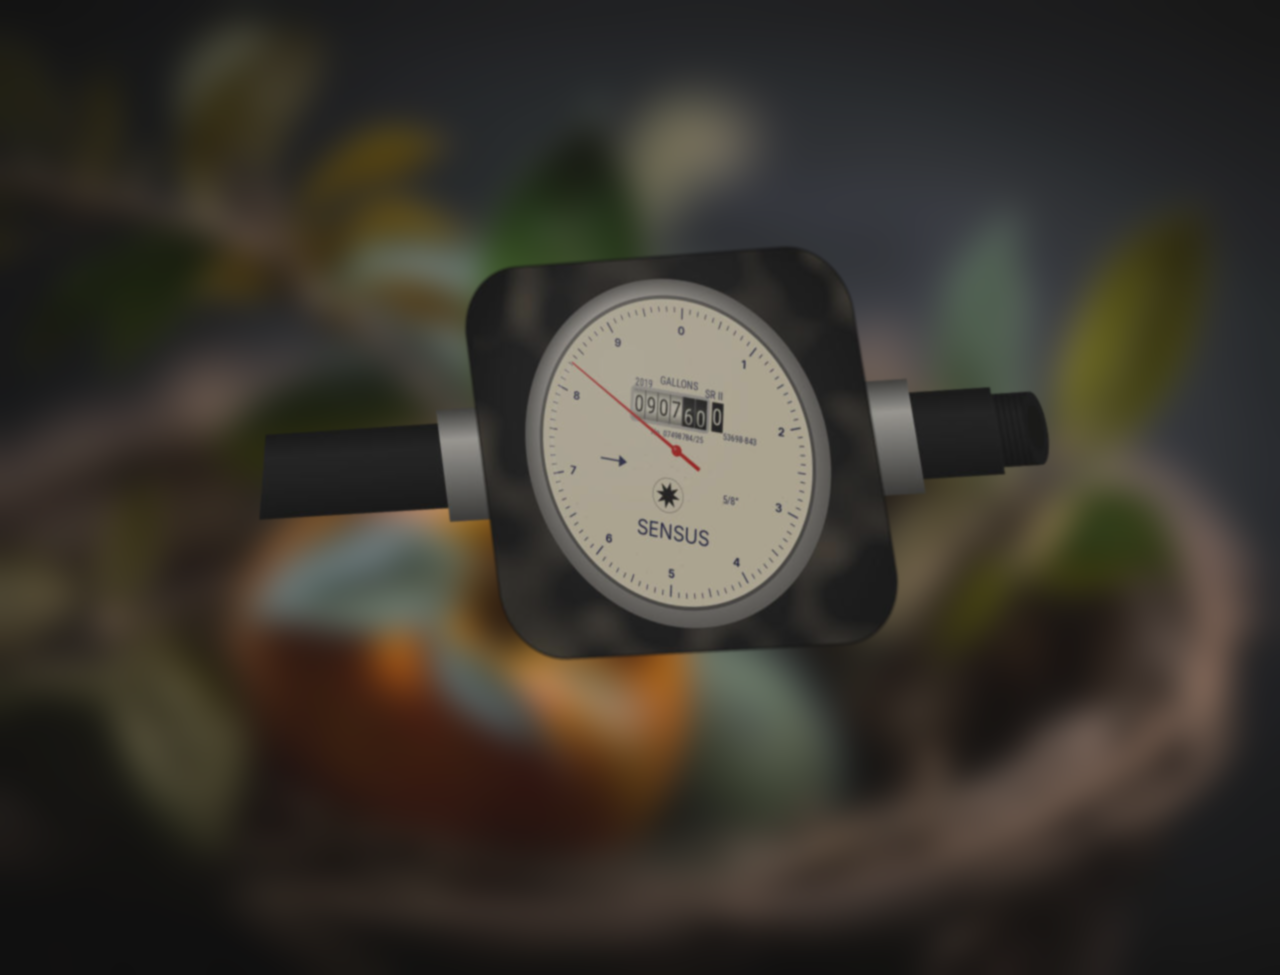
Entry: 907598.3,gal
